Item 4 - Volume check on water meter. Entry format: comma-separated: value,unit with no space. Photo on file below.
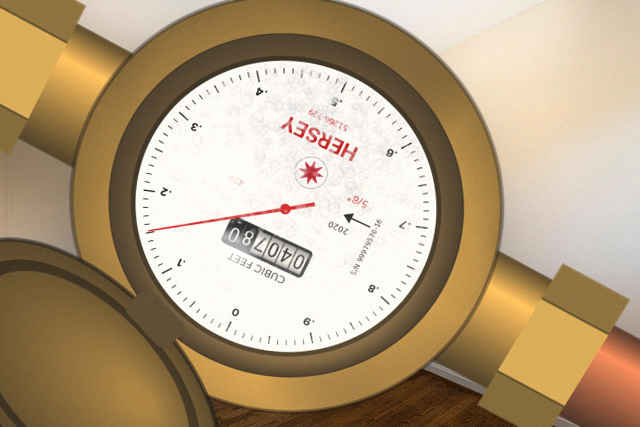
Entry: 40780.15,ft³
